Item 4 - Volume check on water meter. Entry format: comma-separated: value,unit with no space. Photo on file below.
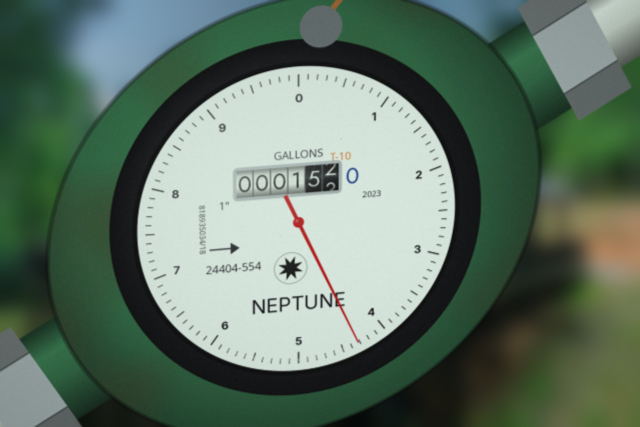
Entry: 1524.3,gal
